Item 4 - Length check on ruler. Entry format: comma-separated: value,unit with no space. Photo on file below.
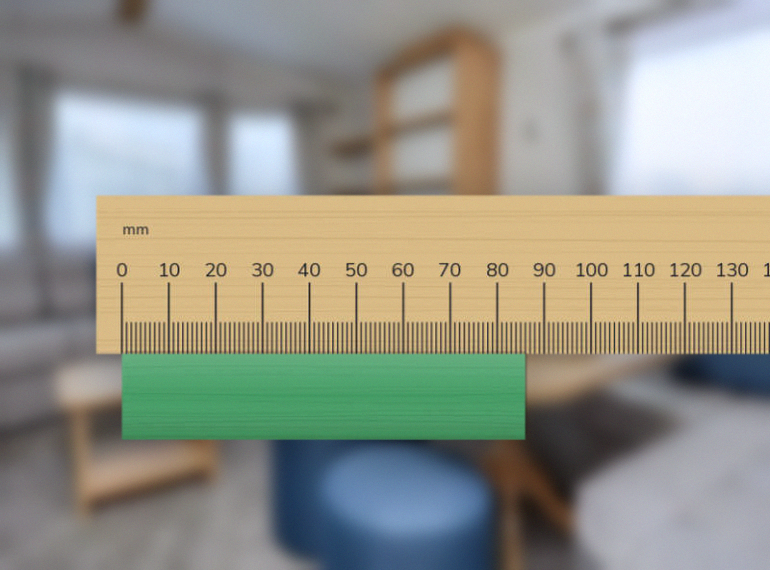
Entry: 86,mm
